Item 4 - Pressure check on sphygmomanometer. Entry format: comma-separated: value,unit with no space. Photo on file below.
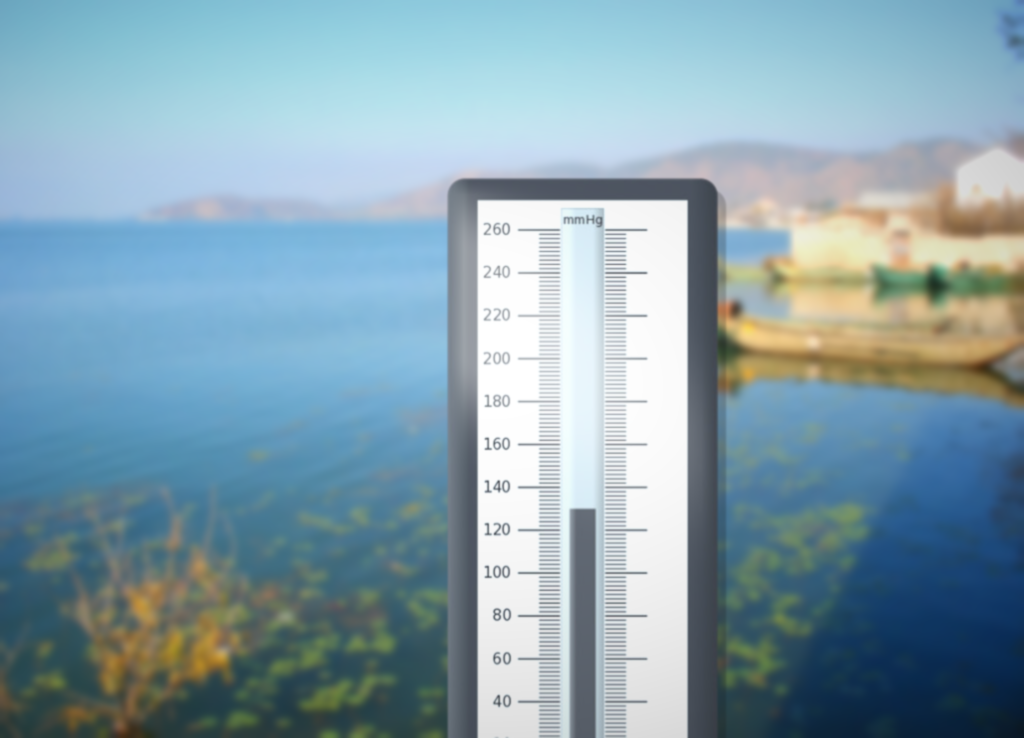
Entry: 130,mmHg
